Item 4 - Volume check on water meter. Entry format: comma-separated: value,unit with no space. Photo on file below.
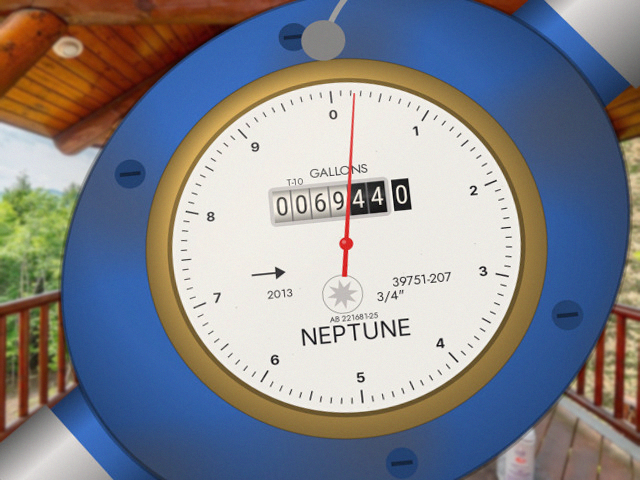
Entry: 69440.2,gal
